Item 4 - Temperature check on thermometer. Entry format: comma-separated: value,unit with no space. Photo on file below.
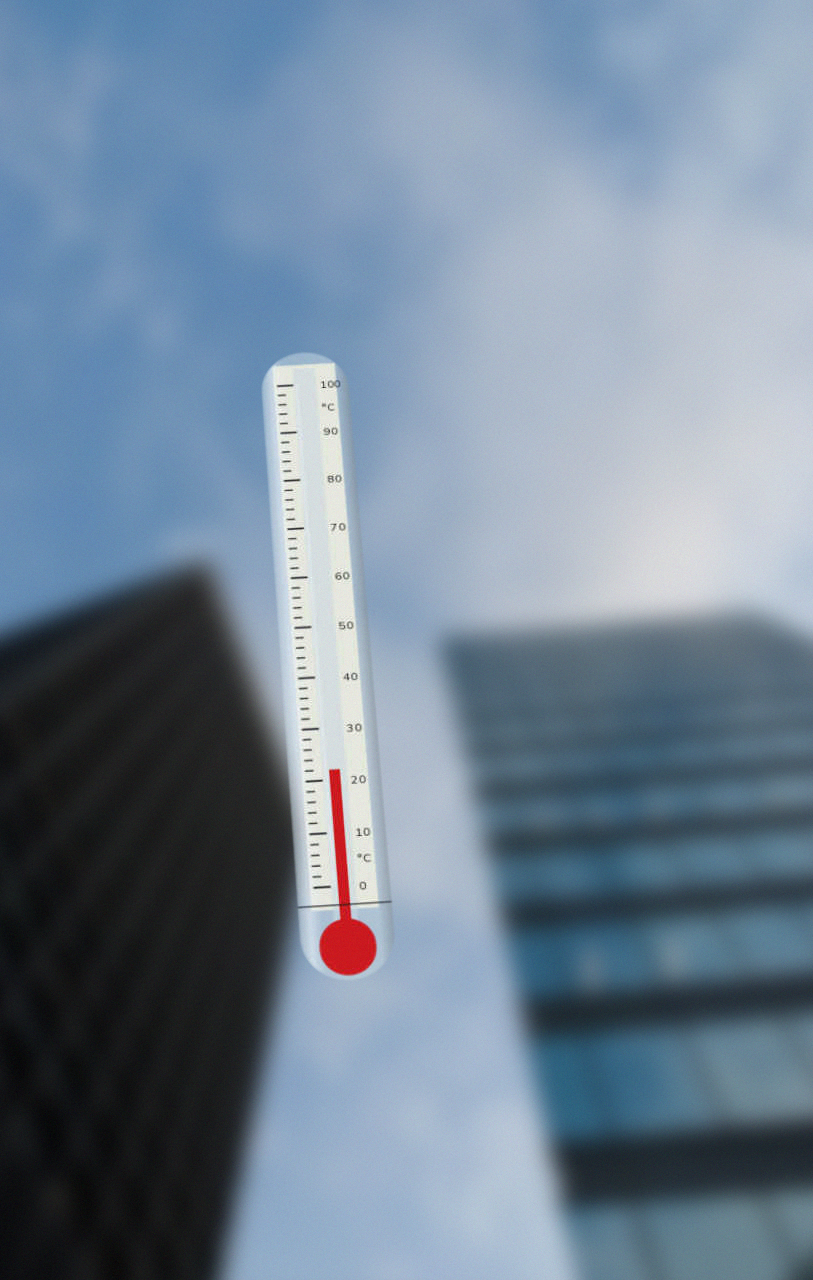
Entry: 22,°C
